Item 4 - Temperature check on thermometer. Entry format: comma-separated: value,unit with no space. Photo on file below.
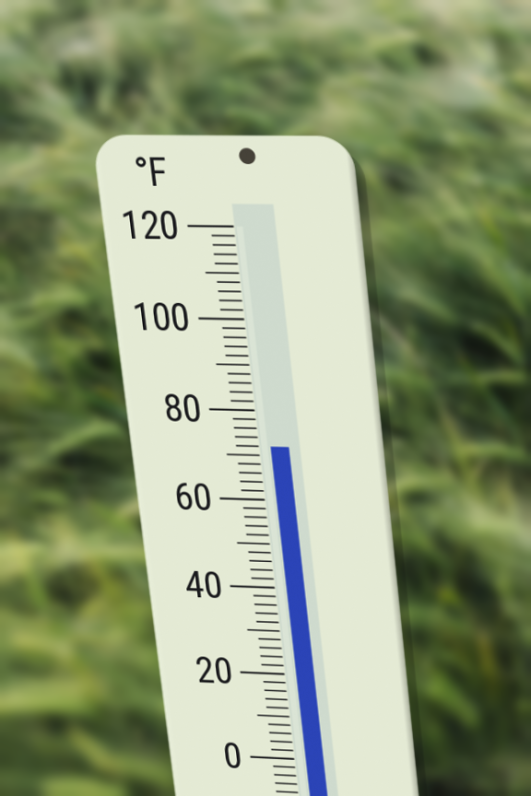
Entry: 72,°F
